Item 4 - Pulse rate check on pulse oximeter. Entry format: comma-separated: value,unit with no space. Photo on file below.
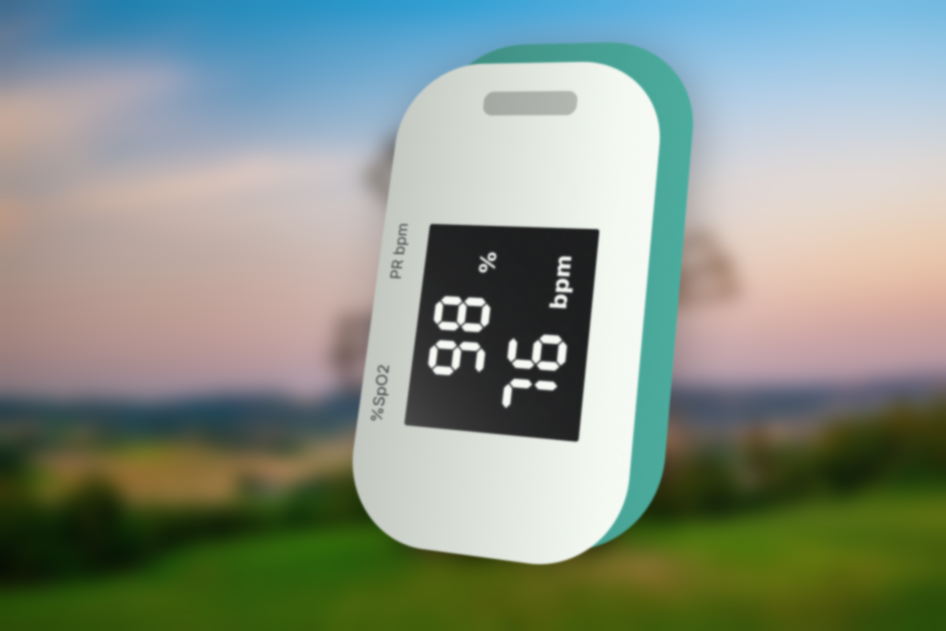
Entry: 76,bpm
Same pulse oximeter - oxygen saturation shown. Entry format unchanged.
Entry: 98,%
